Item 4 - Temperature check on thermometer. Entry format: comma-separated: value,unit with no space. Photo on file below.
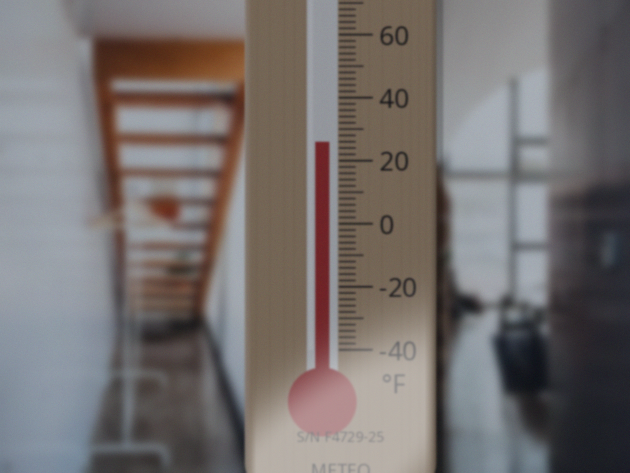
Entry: 26,°F
